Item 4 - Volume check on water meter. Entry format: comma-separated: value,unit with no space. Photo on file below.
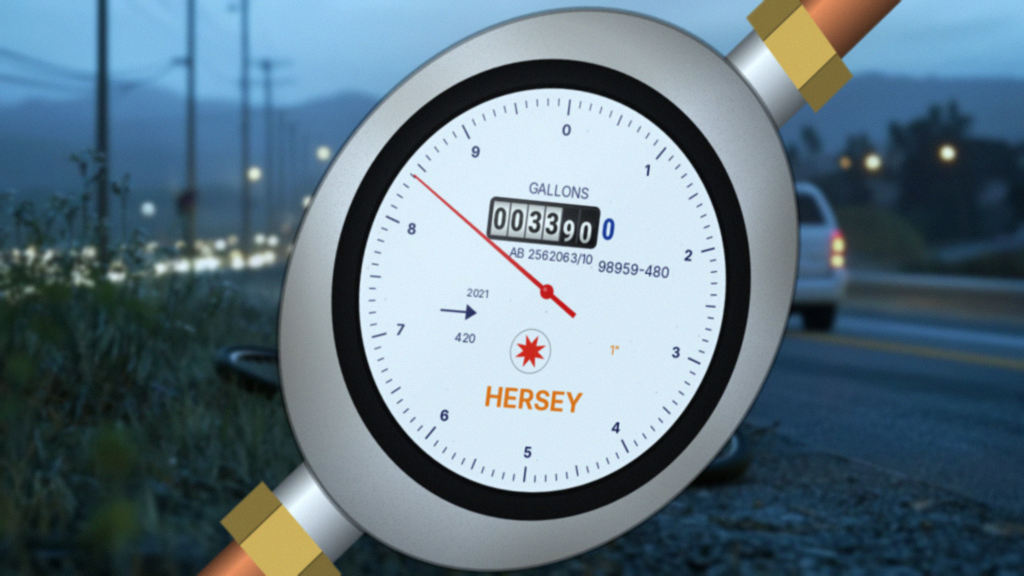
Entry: 33898.4,gal
